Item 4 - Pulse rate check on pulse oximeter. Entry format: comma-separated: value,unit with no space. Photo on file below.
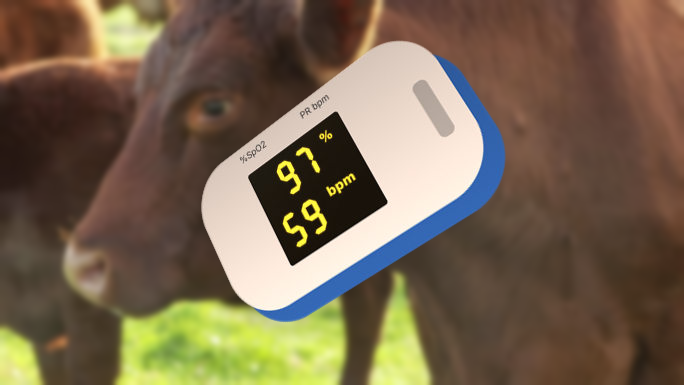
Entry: 59,bpm
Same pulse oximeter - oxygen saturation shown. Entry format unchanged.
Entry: 97,%
